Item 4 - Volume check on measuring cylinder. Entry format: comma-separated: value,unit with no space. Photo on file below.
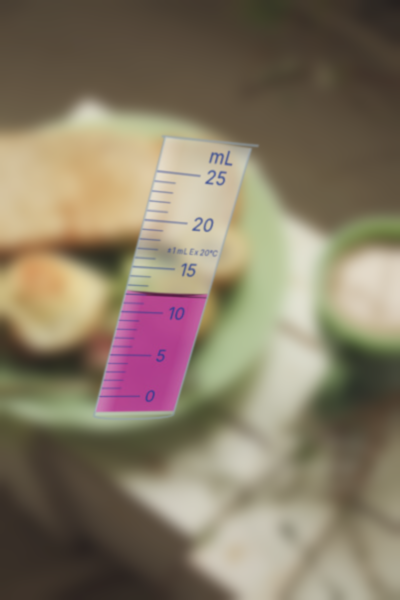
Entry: 12,mL
